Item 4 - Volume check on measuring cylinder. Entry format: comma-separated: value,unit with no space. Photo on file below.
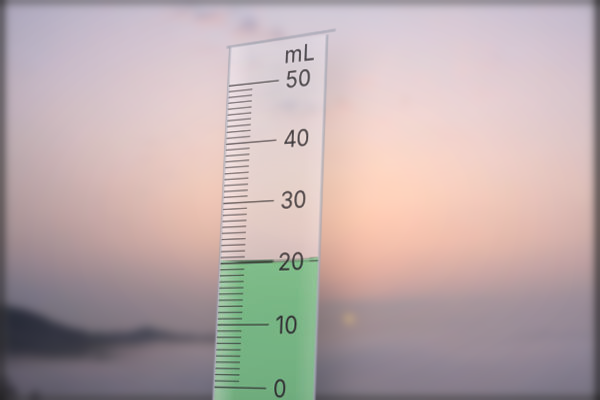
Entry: 20,mL
